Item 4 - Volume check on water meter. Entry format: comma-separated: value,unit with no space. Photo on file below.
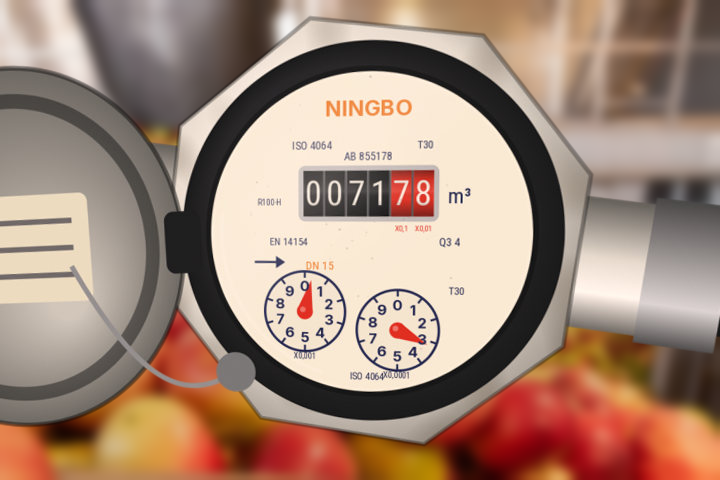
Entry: 71.7803,m³
